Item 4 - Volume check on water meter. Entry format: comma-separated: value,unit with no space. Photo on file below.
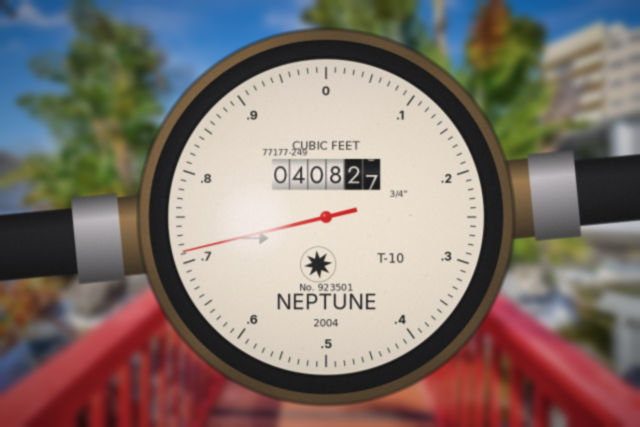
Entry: 40826.71,ft³
